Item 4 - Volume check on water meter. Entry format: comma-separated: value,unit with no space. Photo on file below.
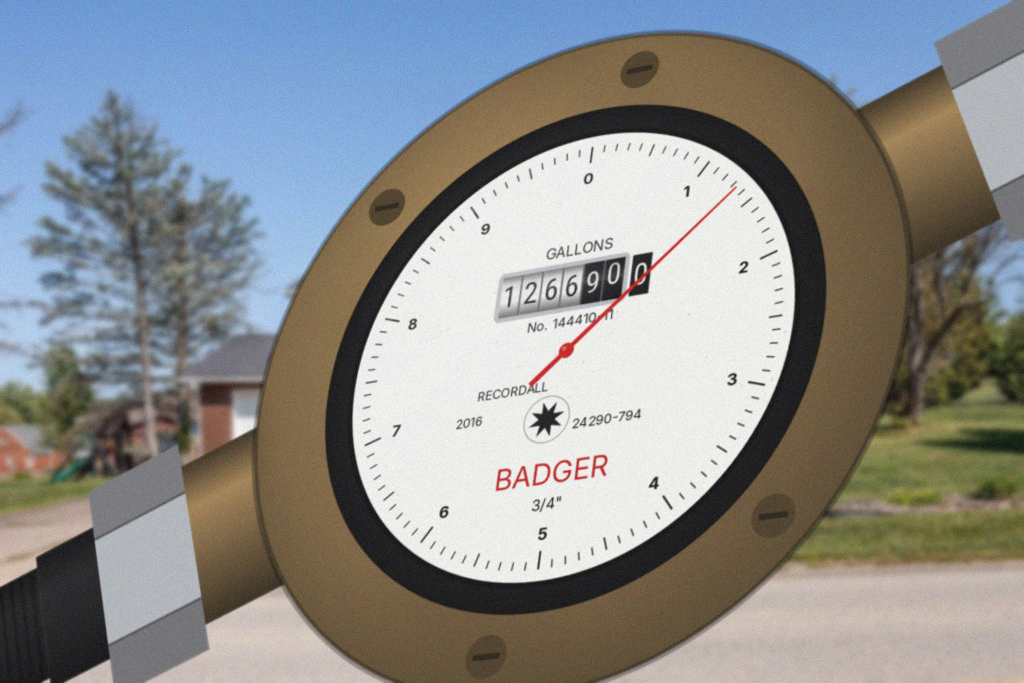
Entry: 1266901.3,gal
